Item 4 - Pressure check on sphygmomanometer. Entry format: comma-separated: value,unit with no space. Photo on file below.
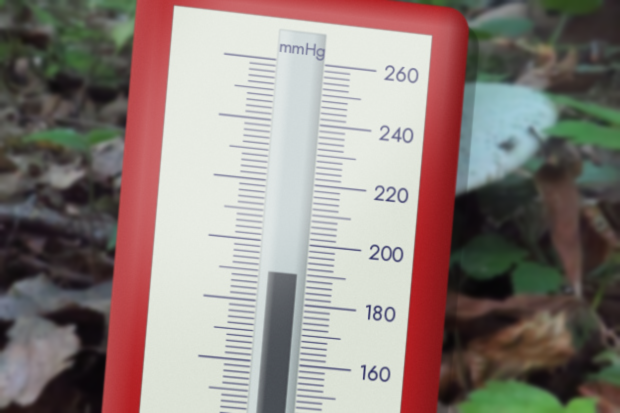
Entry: 190,mmHg
